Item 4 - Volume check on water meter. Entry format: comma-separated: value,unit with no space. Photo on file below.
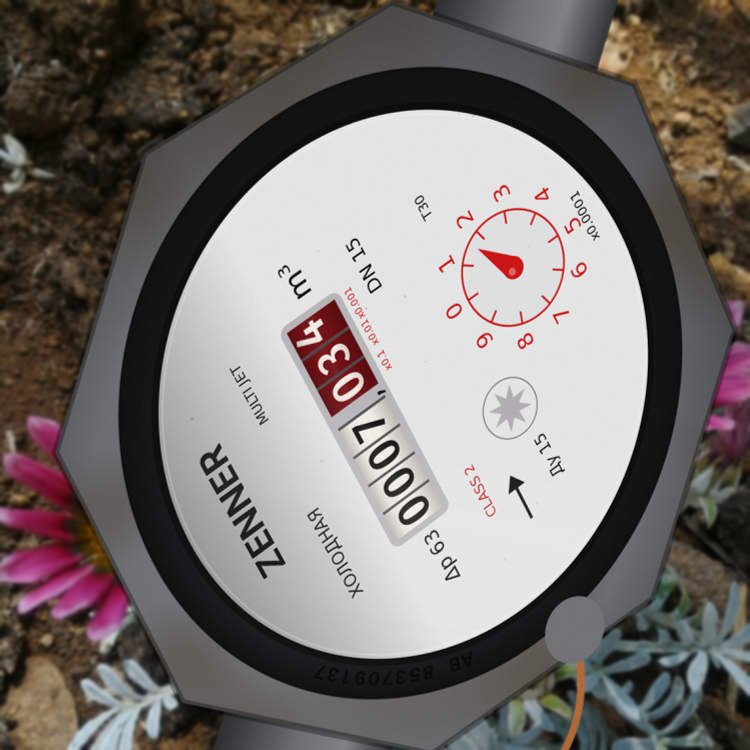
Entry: 7.0341,m³
